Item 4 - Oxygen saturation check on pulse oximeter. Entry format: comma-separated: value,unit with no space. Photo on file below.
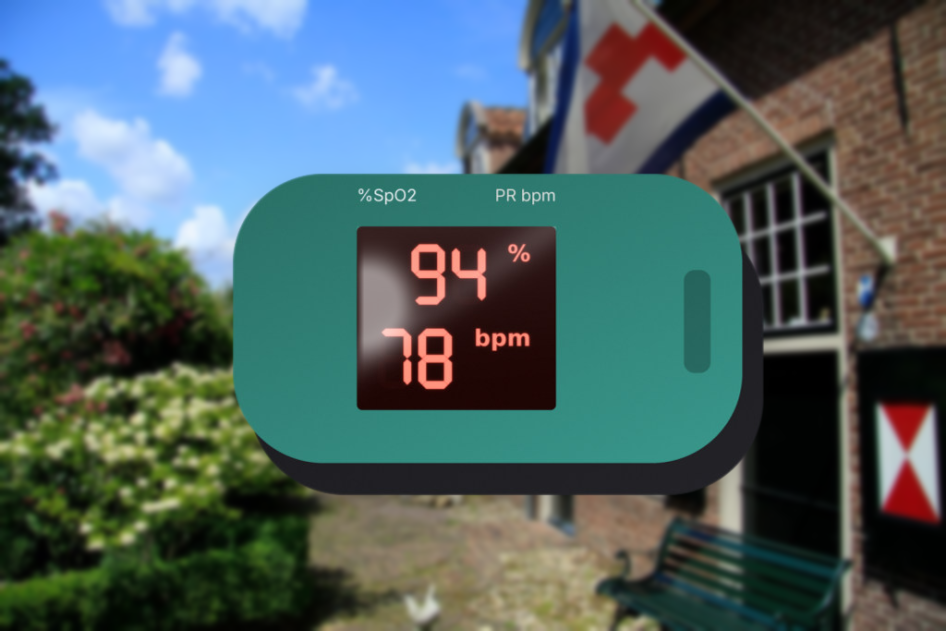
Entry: 94,%
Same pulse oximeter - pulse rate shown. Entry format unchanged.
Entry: 78,bpm
